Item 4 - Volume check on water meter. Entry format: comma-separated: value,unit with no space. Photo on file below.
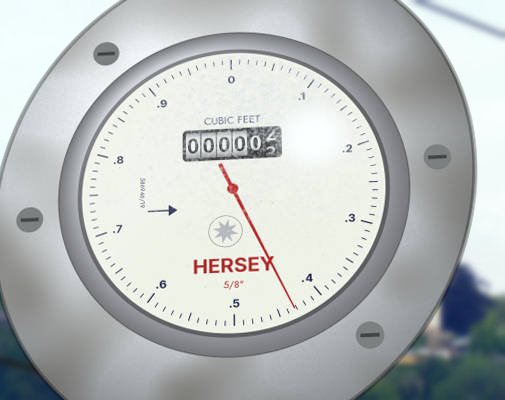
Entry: 2.43,ft³
